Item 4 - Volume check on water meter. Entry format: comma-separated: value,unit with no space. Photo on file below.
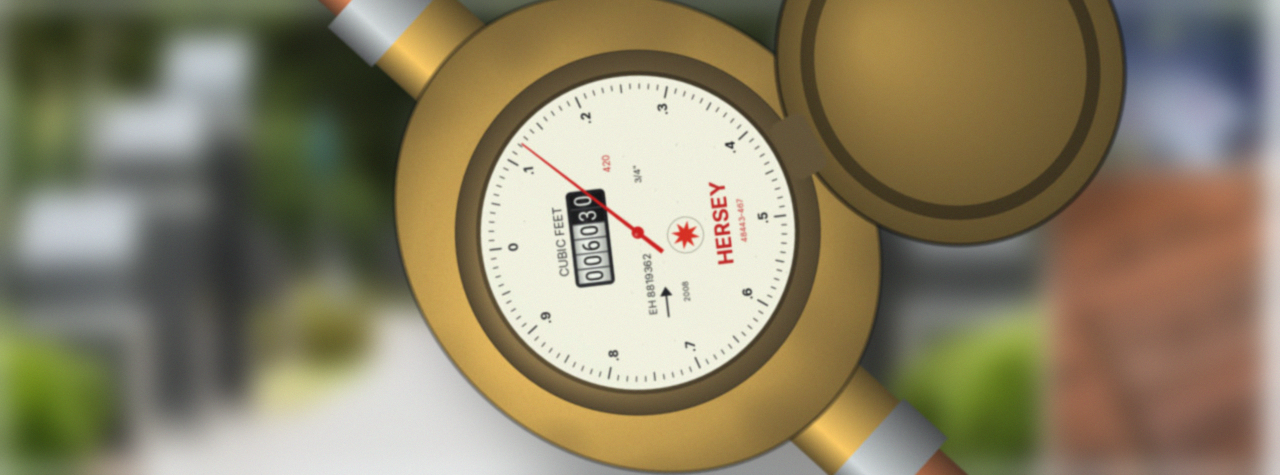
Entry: 6030.12,ft³
